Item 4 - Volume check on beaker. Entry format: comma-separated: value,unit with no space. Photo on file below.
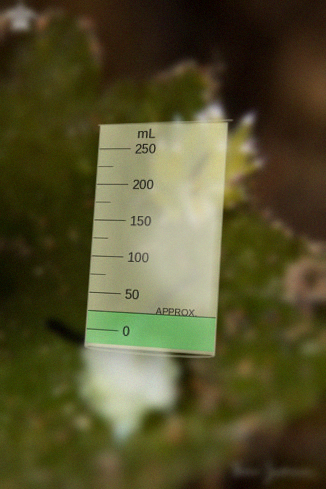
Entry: 25,mL
